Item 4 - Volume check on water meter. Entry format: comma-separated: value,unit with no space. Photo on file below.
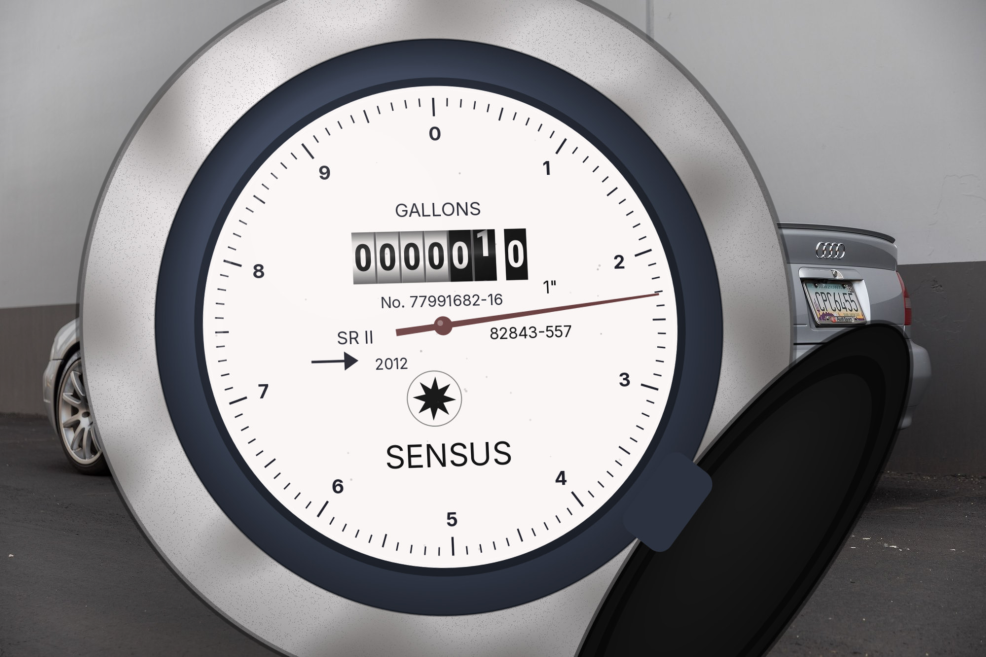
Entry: 12.3,gal
